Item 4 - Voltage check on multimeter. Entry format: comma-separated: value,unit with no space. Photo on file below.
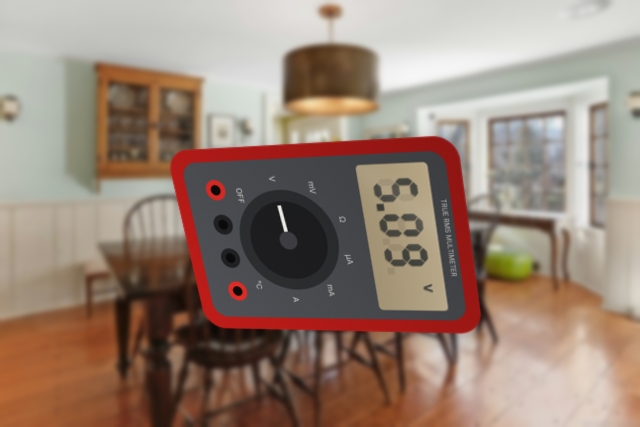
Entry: 5.09,V
